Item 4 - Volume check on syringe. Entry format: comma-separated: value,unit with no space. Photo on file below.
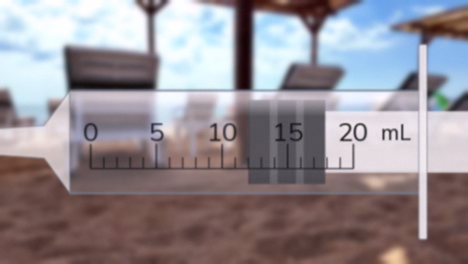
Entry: 12,mL
